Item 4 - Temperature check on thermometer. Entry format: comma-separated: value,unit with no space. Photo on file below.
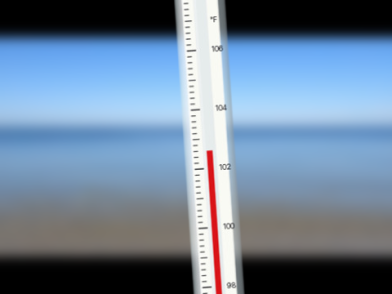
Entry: 102.6,°F
